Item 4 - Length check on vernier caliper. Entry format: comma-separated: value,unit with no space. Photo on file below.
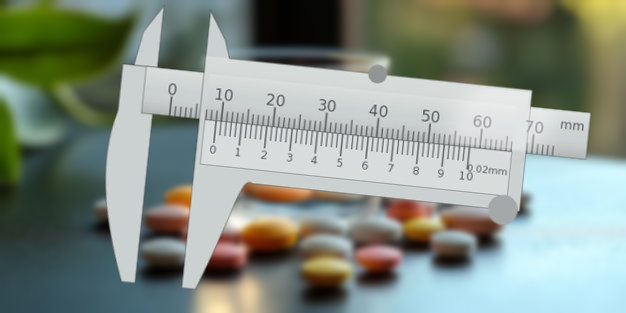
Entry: 9.0,mm
